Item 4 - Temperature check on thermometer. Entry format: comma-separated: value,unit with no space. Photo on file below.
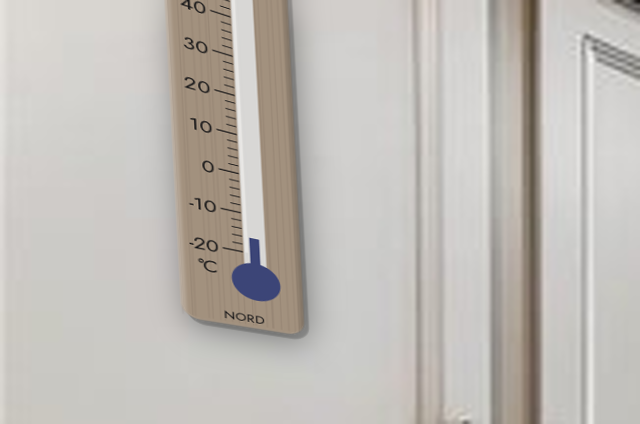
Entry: -16,°C
